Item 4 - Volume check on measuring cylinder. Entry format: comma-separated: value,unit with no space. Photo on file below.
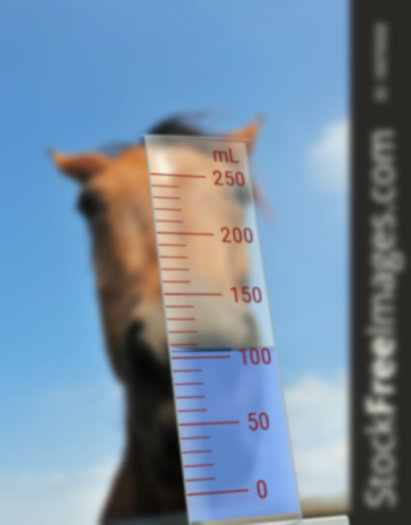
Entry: 105,mL
